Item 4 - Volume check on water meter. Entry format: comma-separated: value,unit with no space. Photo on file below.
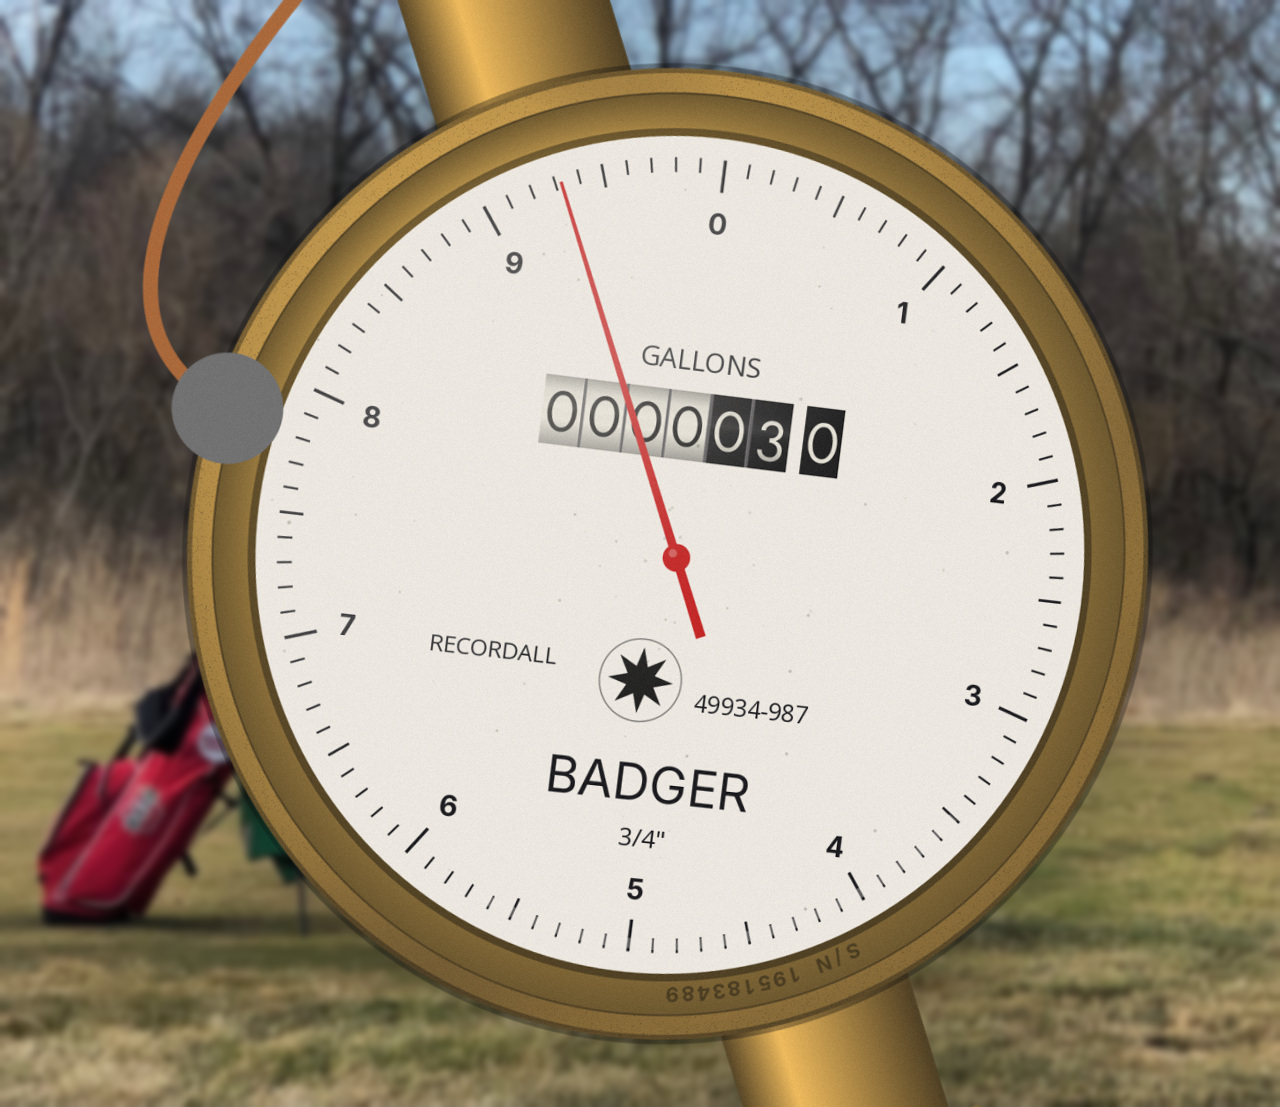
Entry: 29.3,gal
